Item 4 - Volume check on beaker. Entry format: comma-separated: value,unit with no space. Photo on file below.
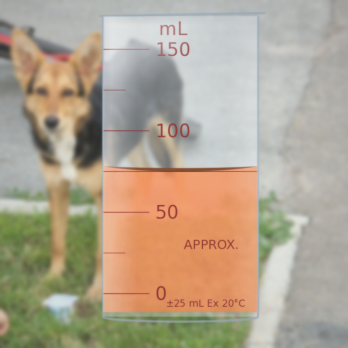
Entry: 75,mL
